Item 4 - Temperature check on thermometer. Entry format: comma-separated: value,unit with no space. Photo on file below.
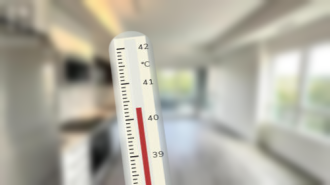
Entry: 40.3,°C
